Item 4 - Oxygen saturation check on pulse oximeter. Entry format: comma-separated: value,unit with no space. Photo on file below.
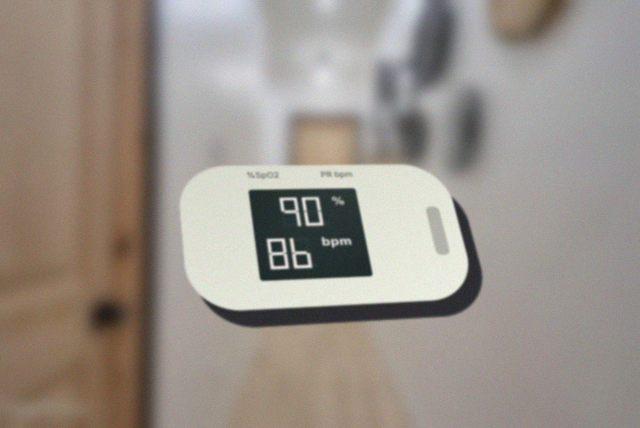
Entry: 90,%
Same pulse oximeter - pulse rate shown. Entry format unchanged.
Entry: 86,bpm
